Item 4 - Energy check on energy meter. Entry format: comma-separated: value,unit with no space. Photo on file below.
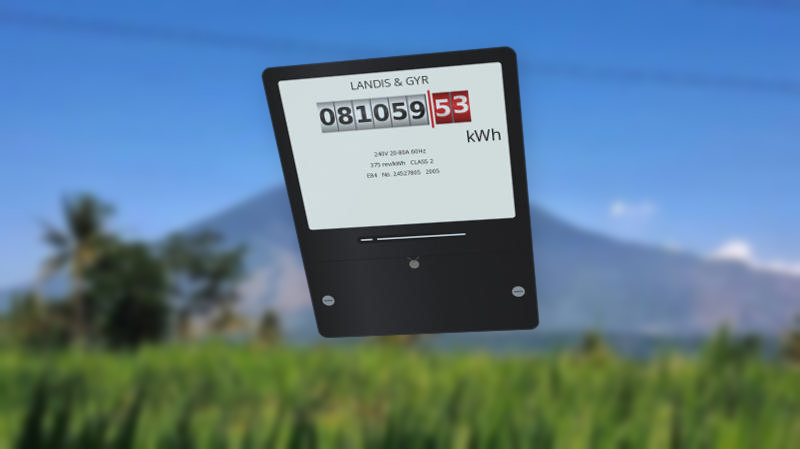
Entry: 81059.53,kWh
